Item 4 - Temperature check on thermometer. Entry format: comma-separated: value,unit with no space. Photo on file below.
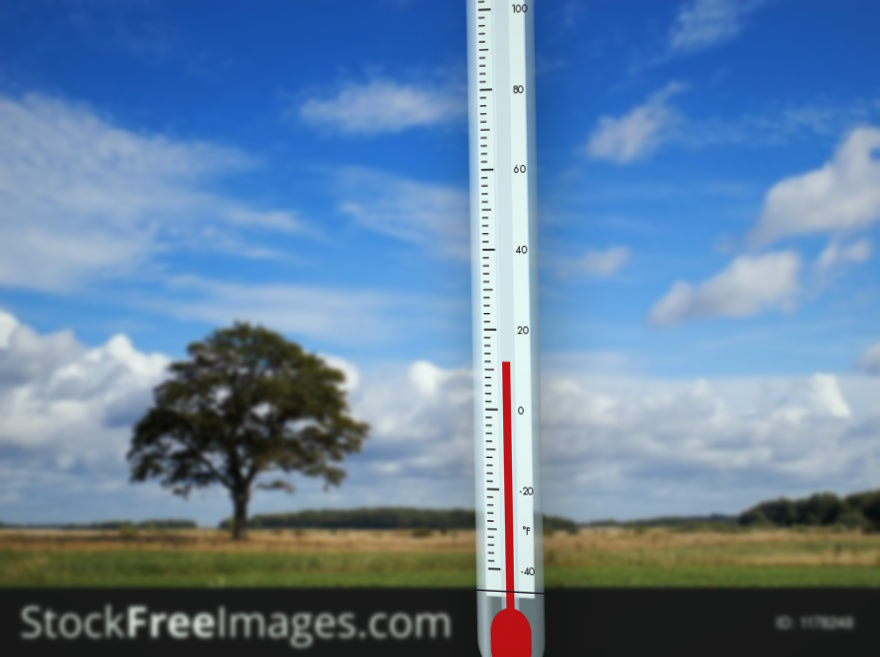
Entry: 12,°F
